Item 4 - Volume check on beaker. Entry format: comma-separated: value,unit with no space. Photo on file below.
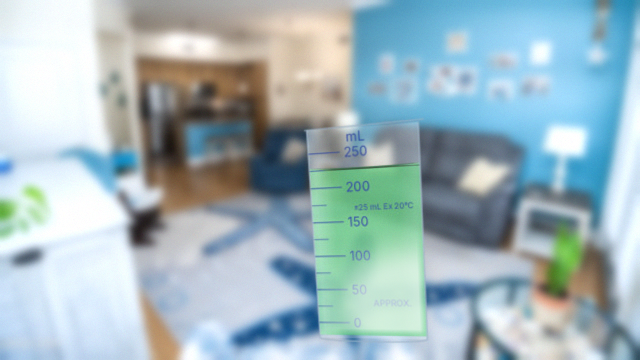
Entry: 225,mL
